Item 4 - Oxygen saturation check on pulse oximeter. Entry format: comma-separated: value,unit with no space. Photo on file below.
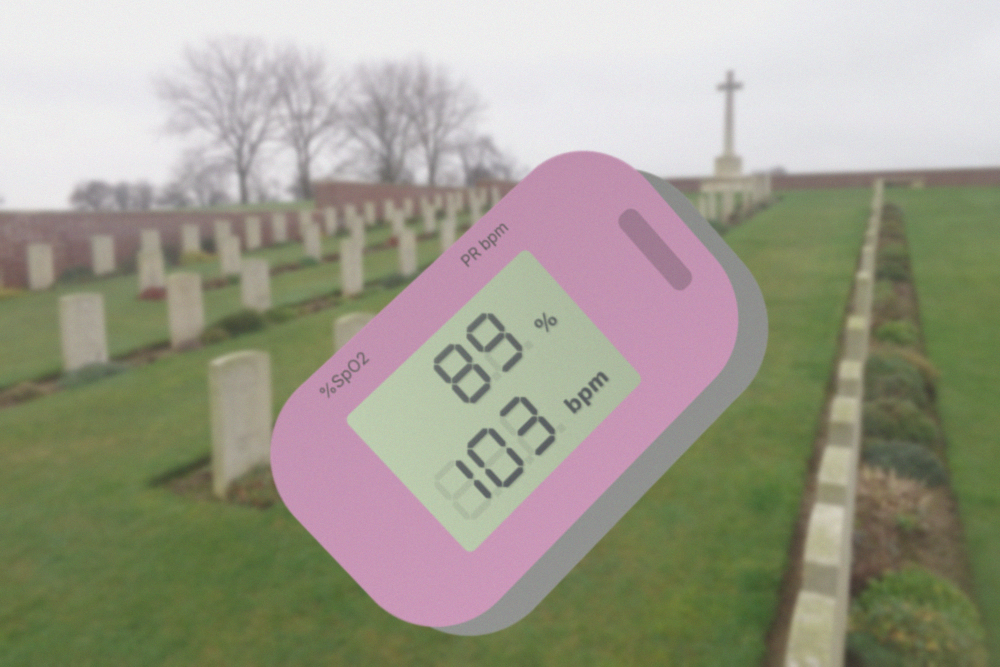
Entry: 89,%
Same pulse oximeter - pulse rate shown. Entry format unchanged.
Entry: 103,bpm
